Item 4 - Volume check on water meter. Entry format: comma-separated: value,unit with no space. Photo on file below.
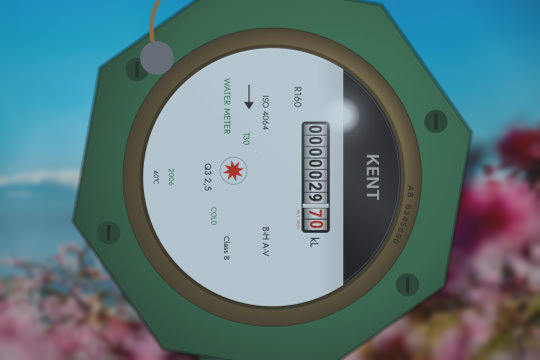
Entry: 29.70,kL
